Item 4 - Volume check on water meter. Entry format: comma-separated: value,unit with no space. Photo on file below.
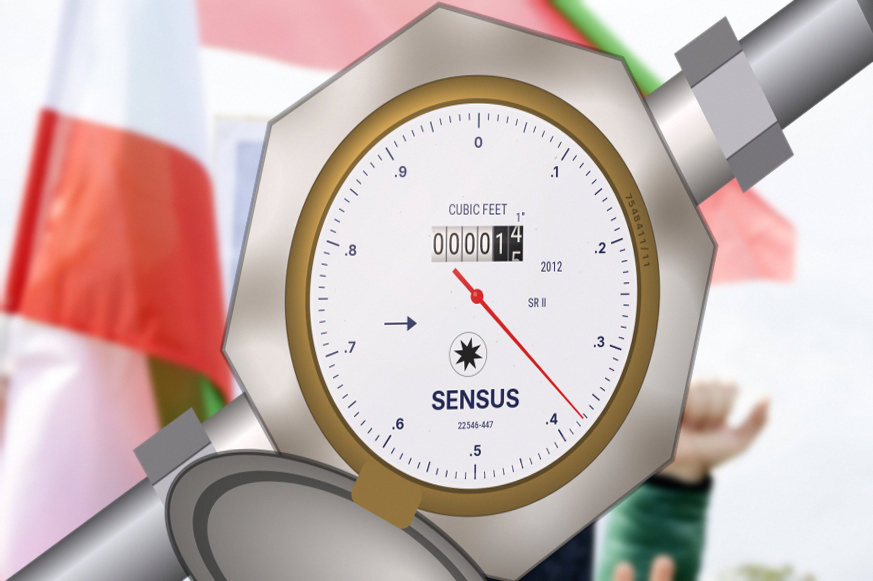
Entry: 14.37,ft³
